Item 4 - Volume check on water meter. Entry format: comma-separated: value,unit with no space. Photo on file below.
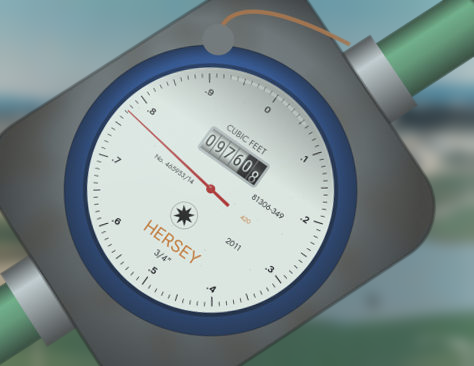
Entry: 97607.77,ft³
